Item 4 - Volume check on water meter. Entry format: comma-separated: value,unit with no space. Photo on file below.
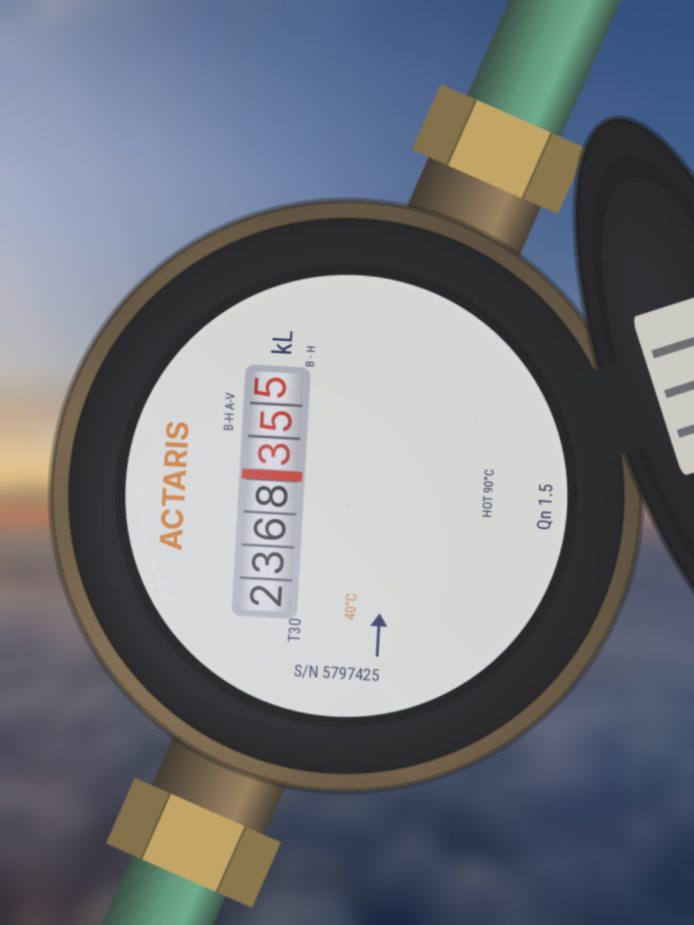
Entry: 2368.355,kL
